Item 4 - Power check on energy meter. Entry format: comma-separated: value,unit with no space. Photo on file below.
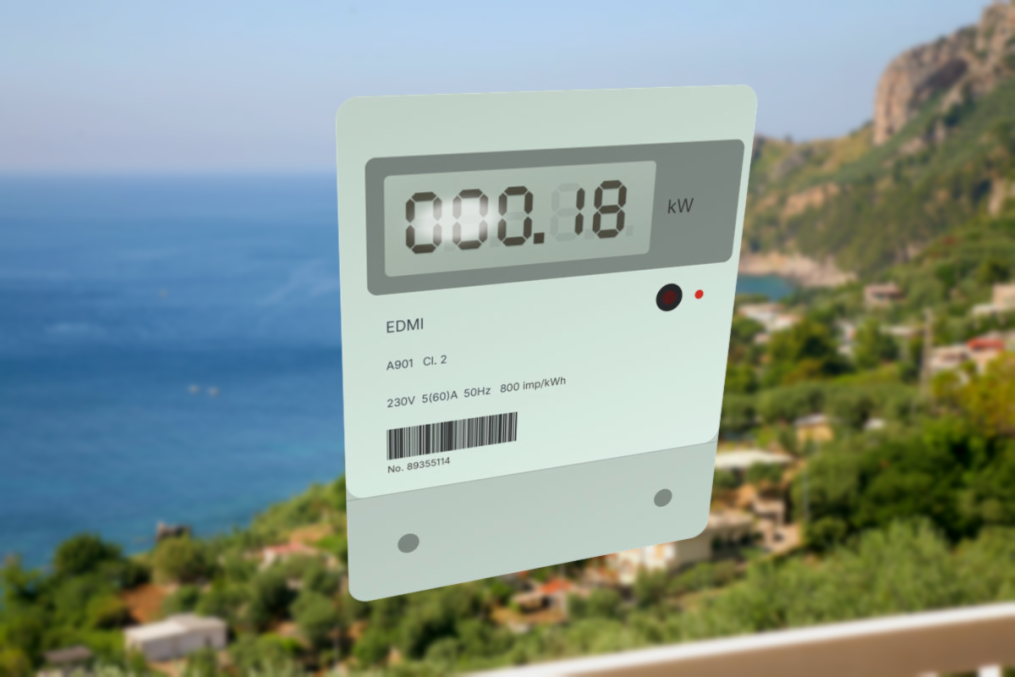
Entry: 0.18,kW
